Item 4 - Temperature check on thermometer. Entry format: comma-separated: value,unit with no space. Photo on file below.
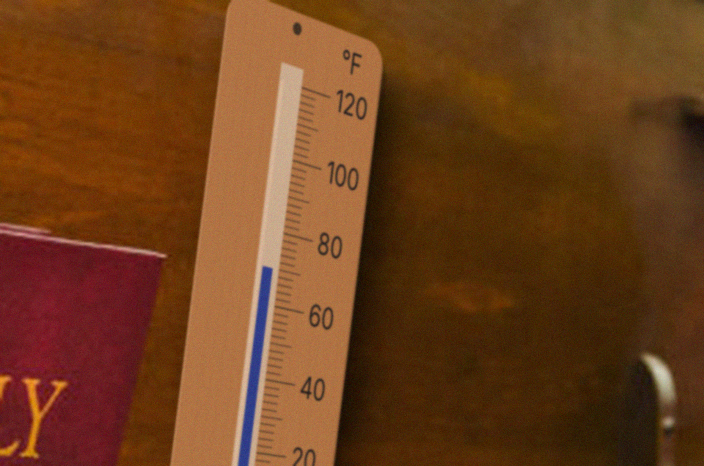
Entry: 70,°F
